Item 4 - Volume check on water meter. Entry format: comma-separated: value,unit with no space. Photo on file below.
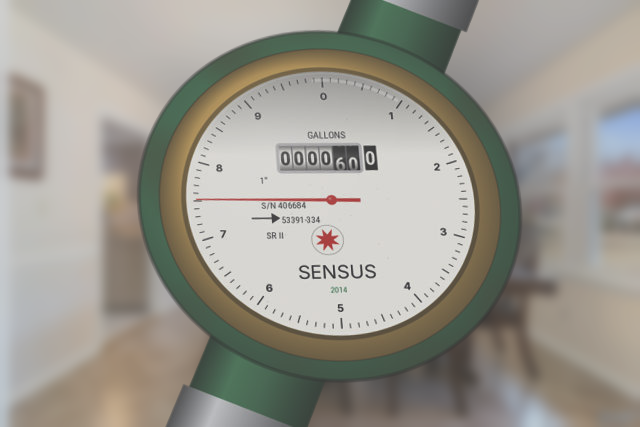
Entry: 597.5,gal
